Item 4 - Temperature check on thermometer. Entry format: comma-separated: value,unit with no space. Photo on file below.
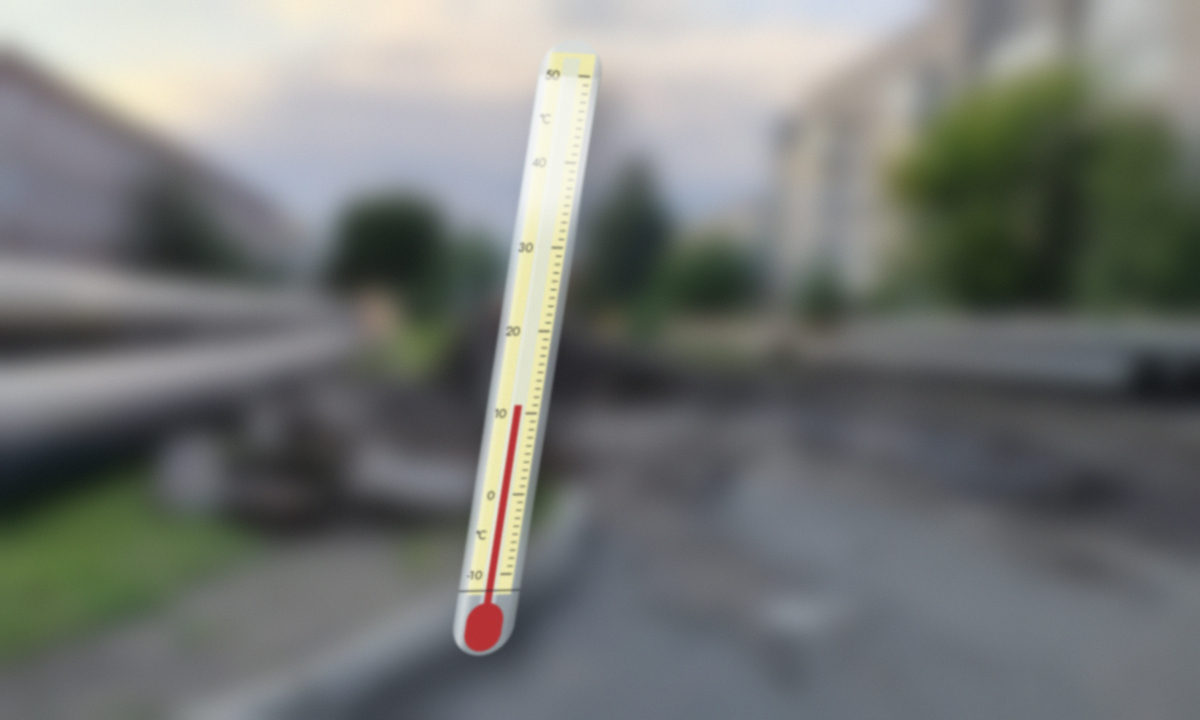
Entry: 11,°C
